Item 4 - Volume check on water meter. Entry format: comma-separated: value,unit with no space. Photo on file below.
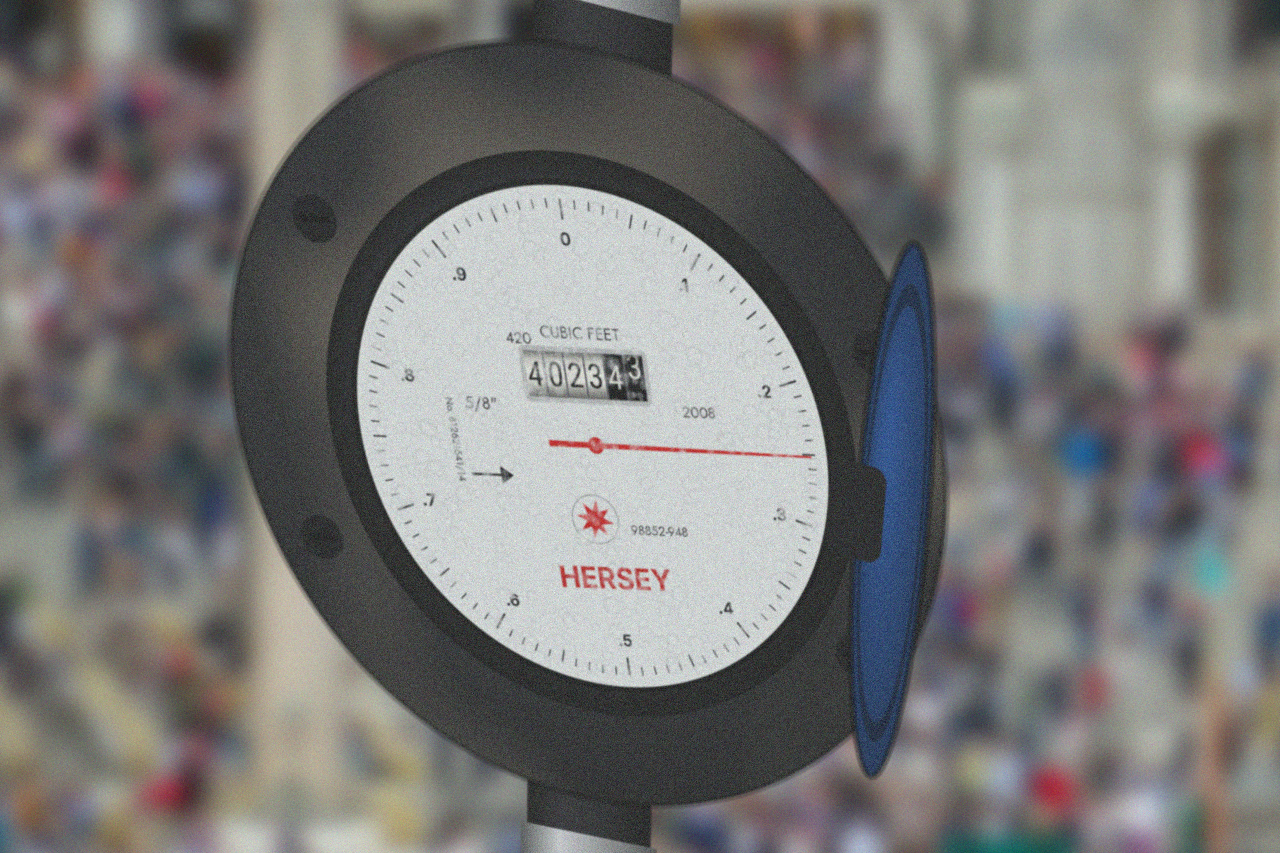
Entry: 402343.25,ft³
